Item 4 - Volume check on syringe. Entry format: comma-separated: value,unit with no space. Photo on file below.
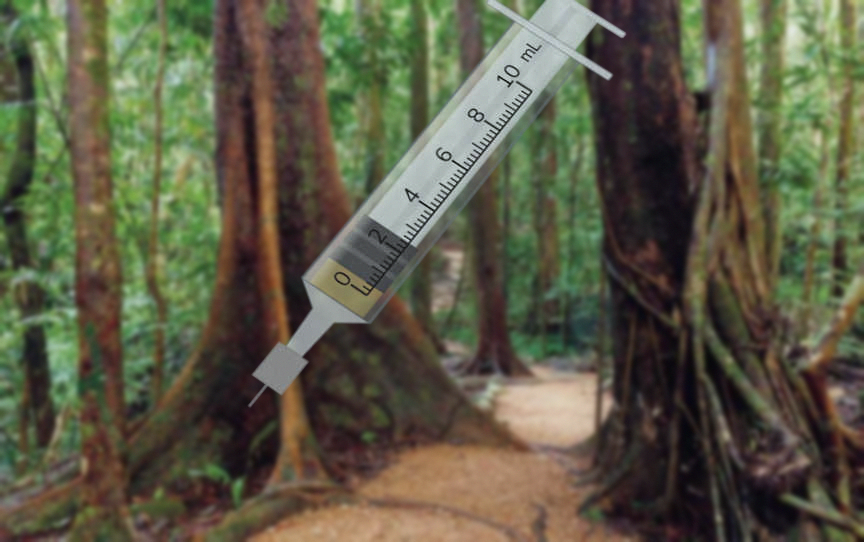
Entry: 0.4,mL
